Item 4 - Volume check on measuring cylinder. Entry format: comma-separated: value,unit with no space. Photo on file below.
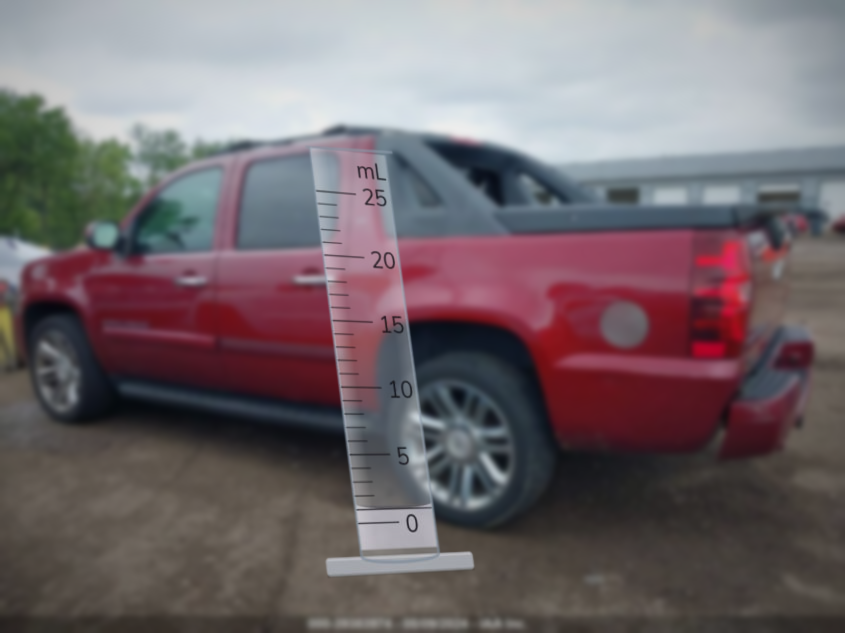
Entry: 1,mL
